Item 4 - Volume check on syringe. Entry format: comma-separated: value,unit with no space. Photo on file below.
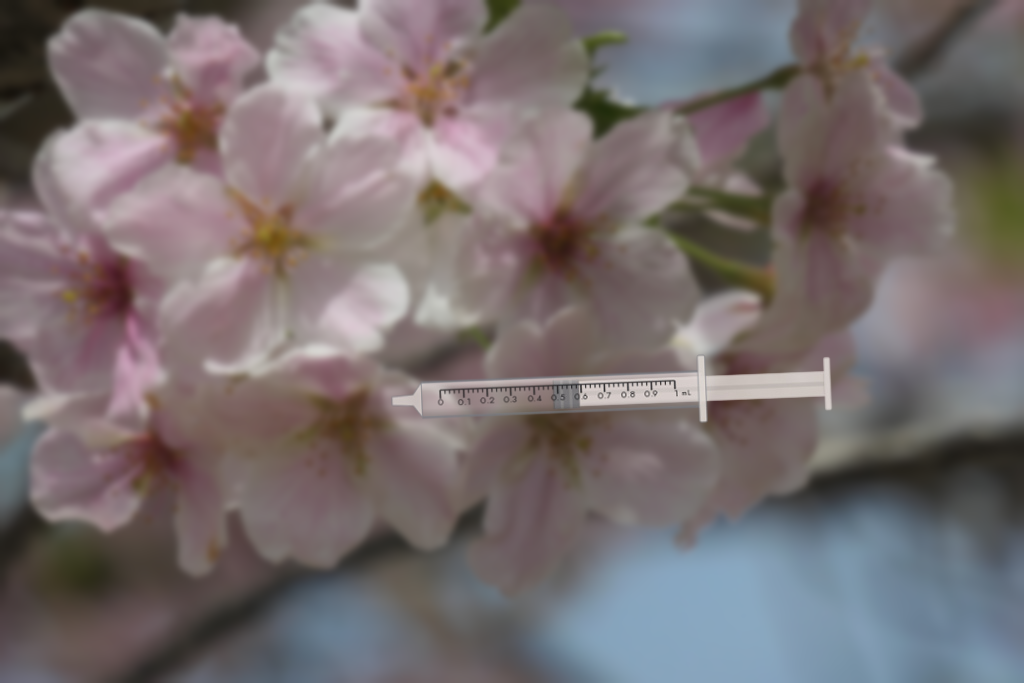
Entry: 0.48,mL
